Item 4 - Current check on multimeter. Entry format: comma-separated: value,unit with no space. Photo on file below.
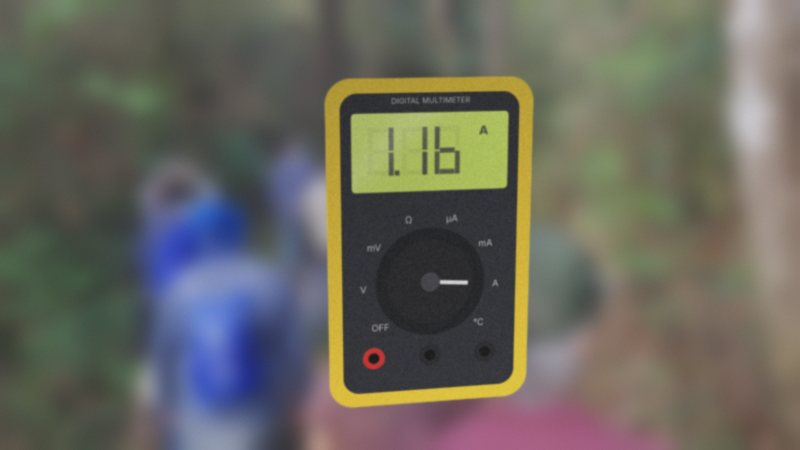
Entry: 1.16,A
